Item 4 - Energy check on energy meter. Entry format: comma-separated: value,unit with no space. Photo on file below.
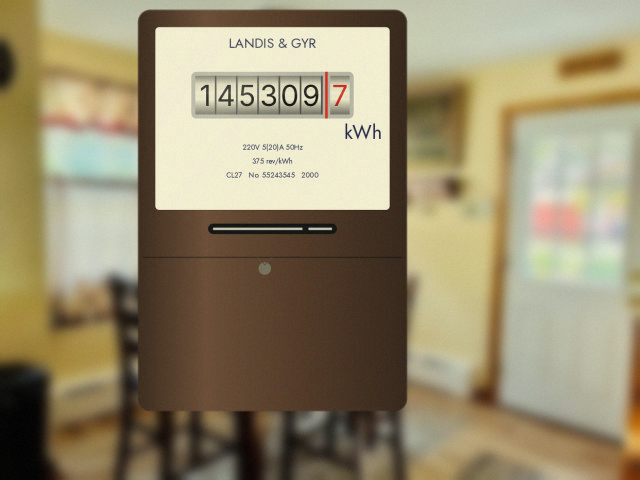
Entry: 145309.7,kWh
